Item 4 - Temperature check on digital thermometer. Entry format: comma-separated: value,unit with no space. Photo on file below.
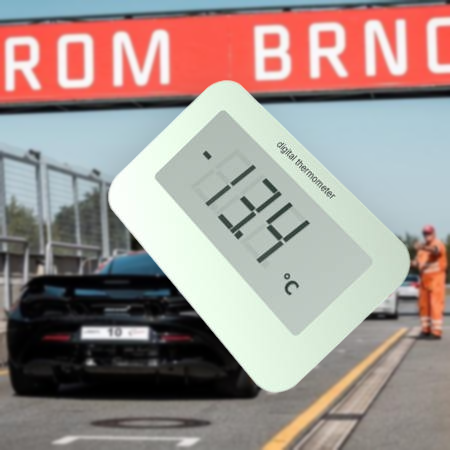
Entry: -13.4,°C
